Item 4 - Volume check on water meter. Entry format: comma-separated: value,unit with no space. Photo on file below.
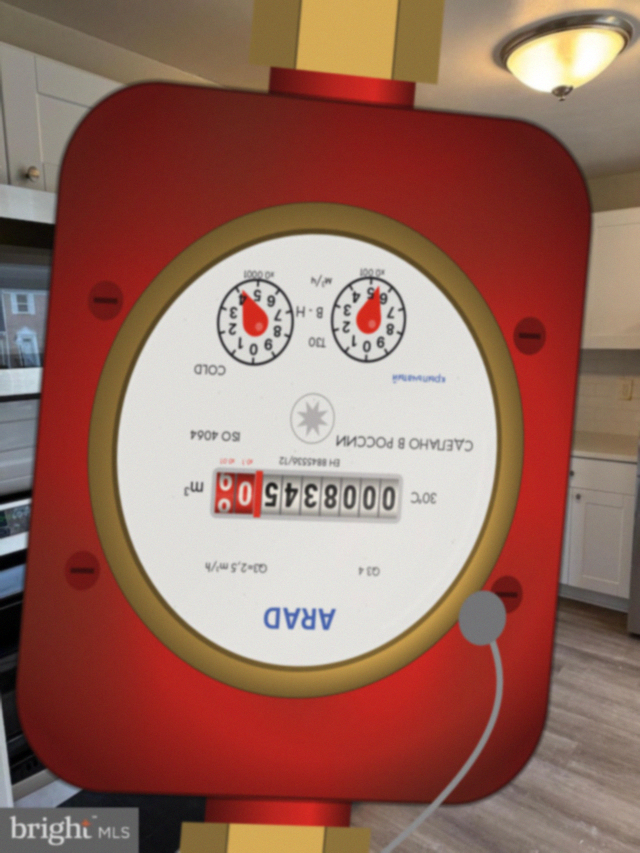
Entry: 8345.0854,m³
